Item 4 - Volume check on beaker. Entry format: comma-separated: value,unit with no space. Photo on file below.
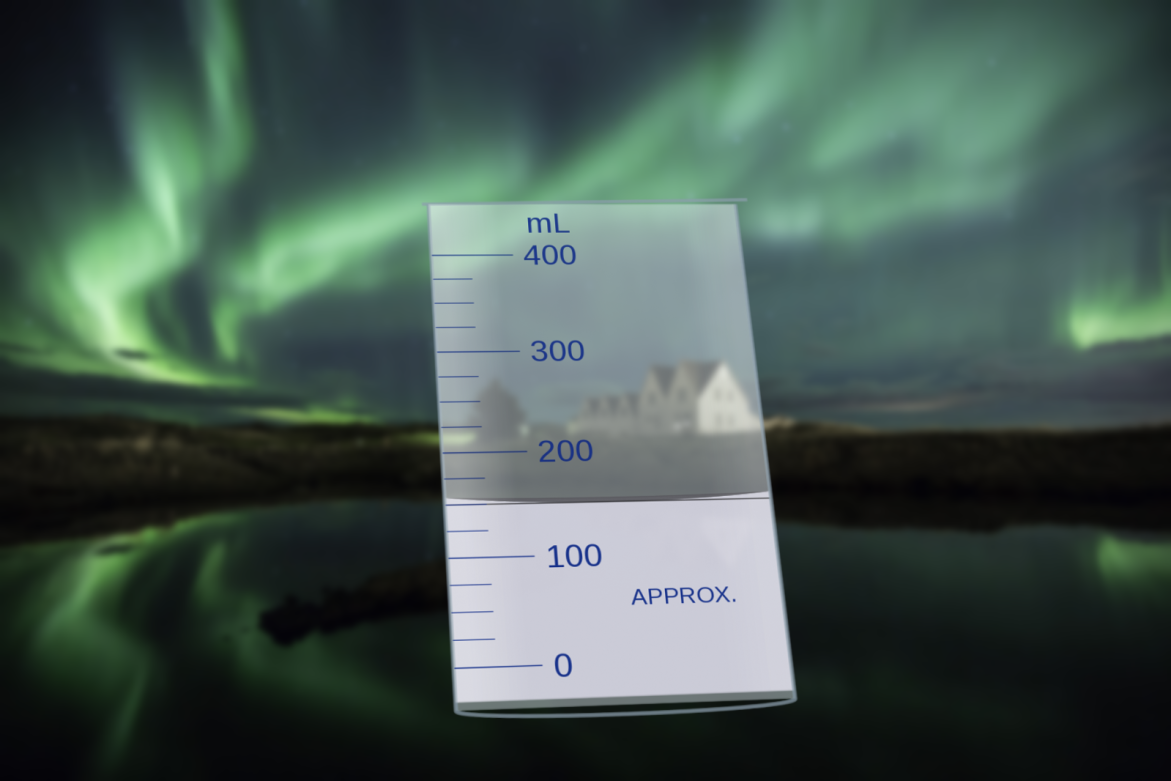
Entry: 150,mL
